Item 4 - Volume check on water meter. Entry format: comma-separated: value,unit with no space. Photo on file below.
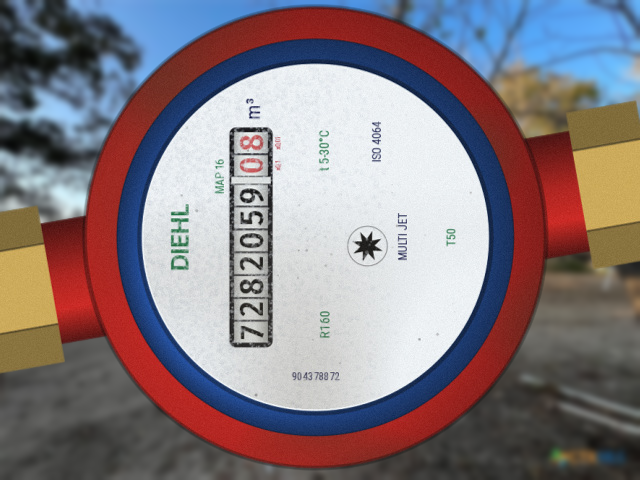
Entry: 7282059.08,m³
